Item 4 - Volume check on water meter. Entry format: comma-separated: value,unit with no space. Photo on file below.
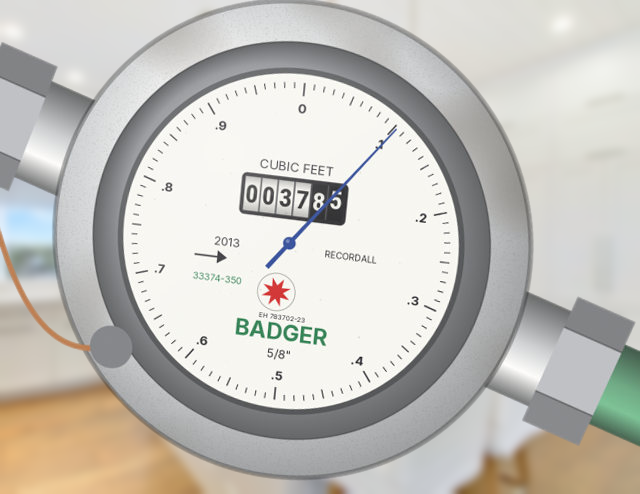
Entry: 3785.10,ft³
